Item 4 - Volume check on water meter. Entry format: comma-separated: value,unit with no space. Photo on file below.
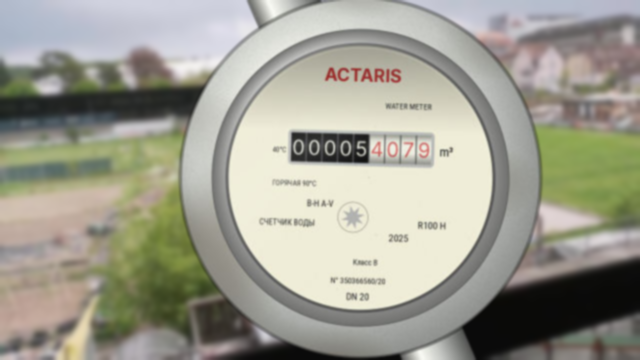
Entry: 5.4079,m³
